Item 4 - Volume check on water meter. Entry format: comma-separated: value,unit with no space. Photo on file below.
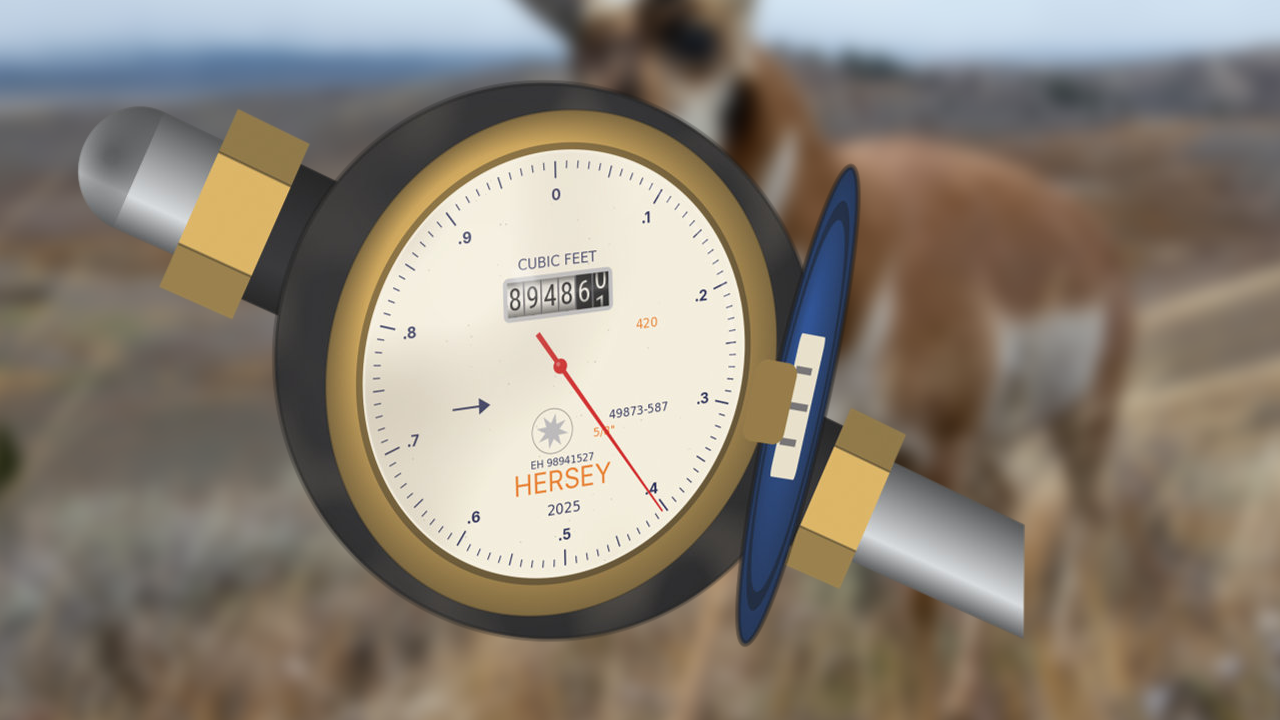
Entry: 894860.40,ft³
